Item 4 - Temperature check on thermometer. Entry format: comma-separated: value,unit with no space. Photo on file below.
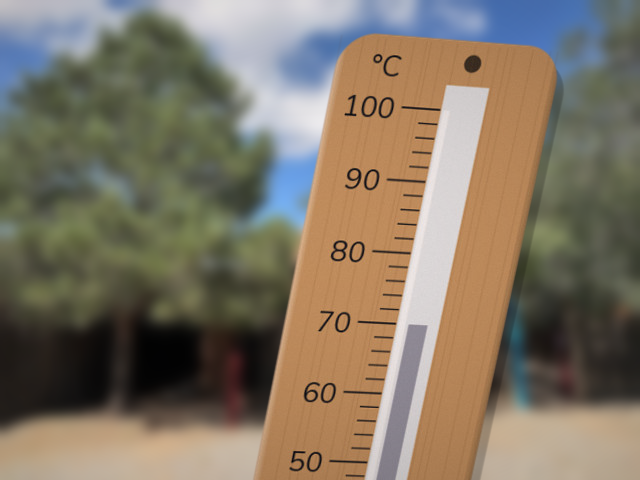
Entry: 70,°C
